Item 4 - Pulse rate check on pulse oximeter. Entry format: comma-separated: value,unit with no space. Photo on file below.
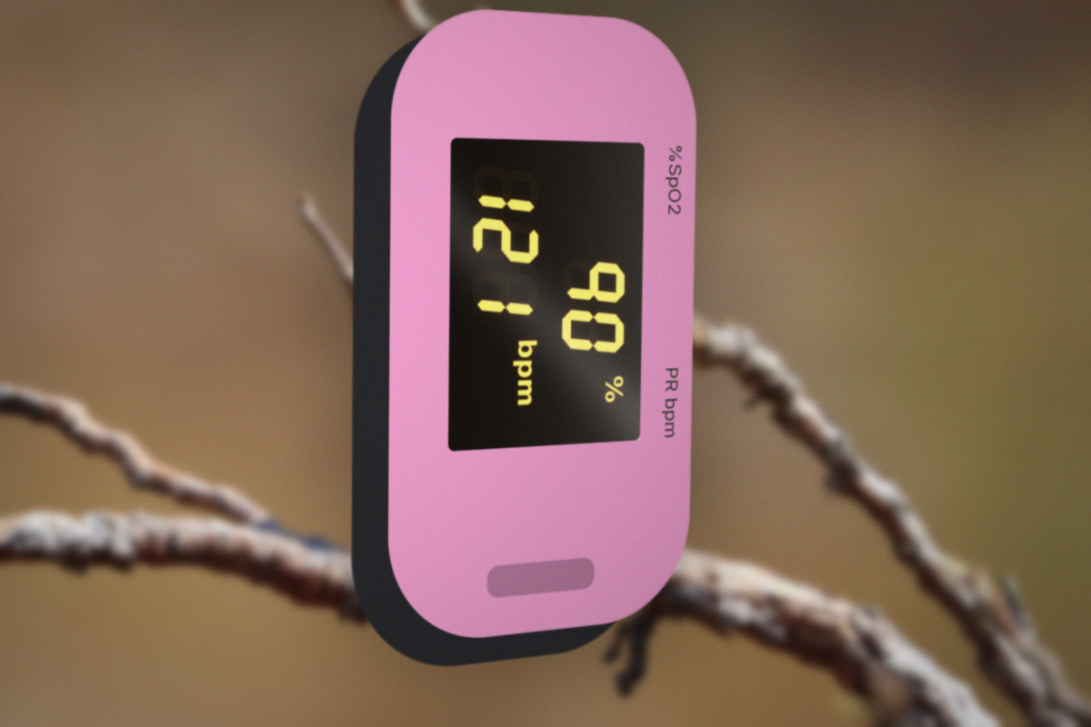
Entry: 121,bpm
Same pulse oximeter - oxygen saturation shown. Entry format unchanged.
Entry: 90,%
